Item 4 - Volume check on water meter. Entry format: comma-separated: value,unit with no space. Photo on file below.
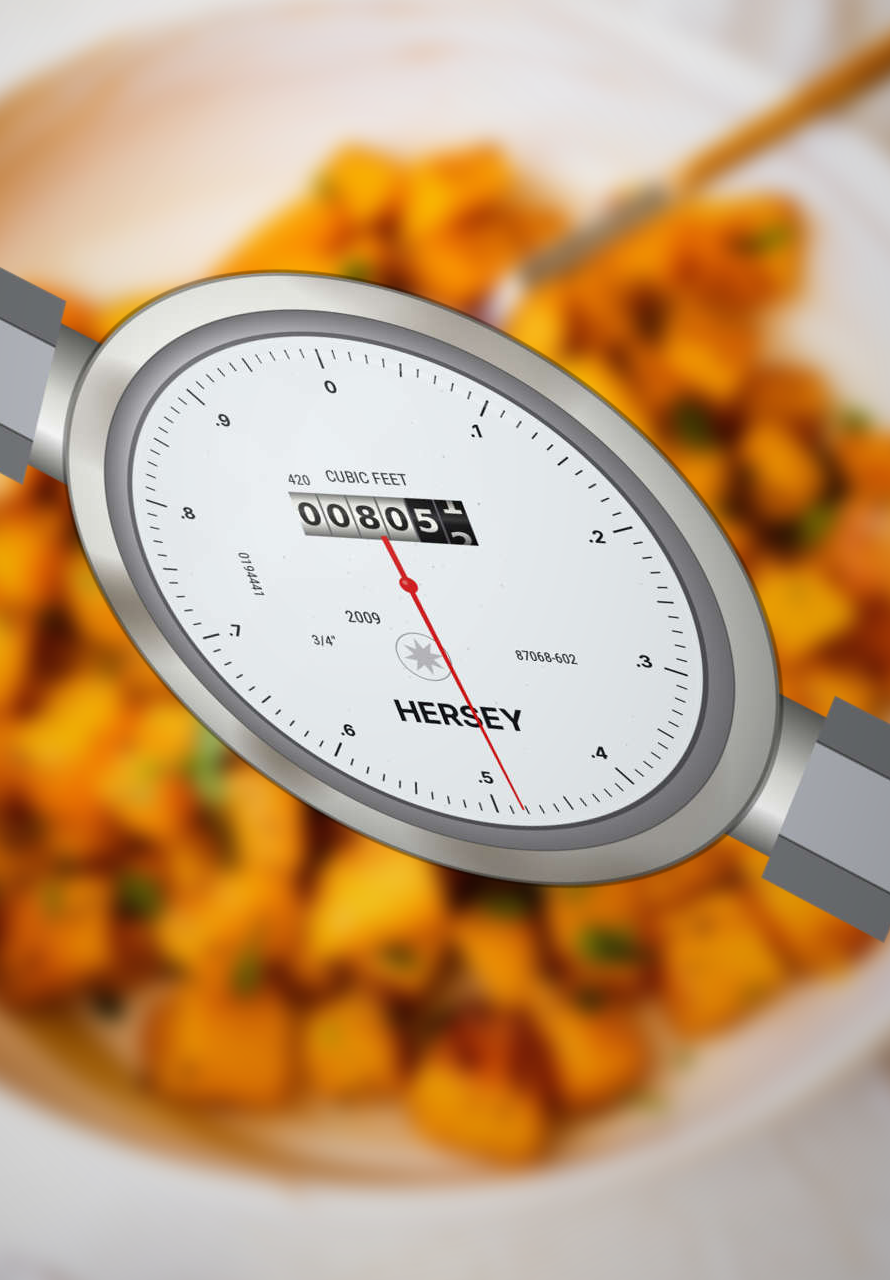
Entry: 8051.48,ft³
